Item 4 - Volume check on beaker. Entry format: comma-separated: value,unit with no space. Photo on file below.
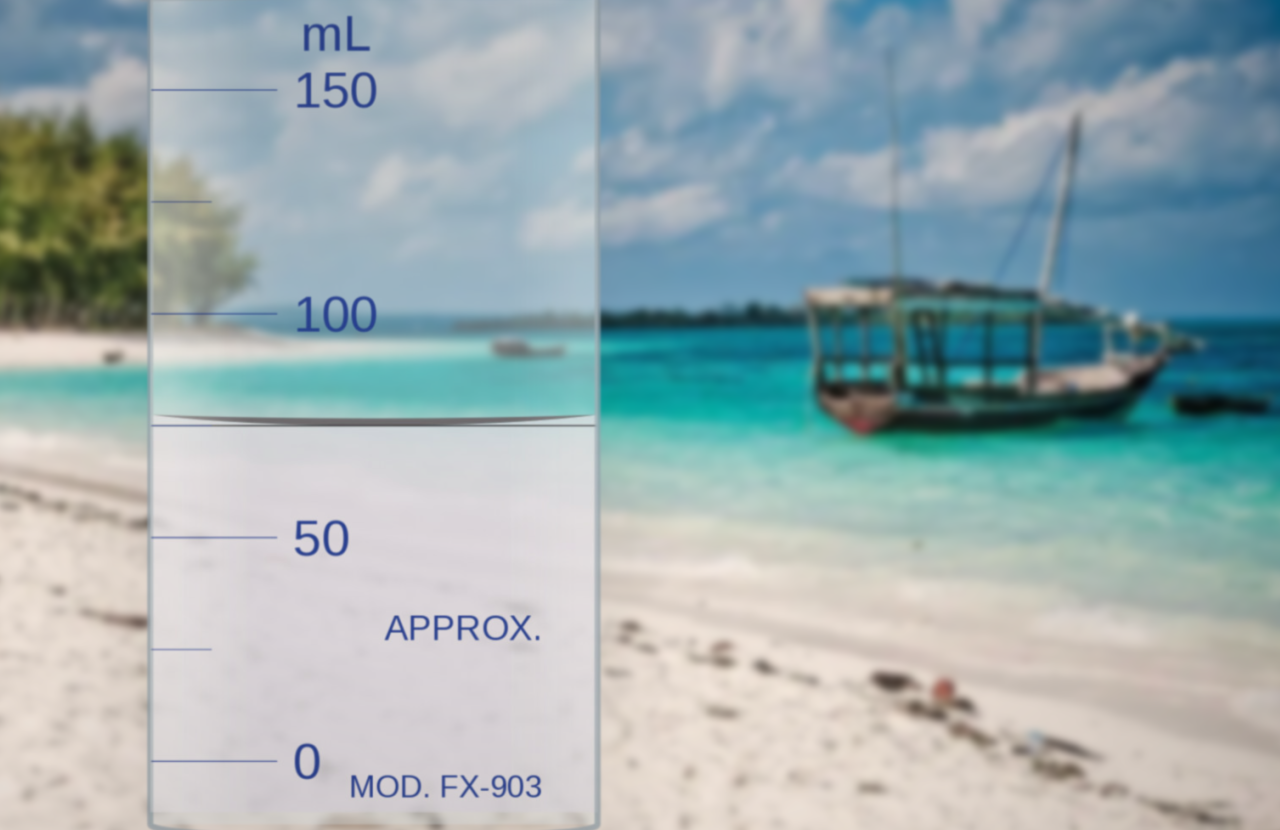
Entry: 75,mL
